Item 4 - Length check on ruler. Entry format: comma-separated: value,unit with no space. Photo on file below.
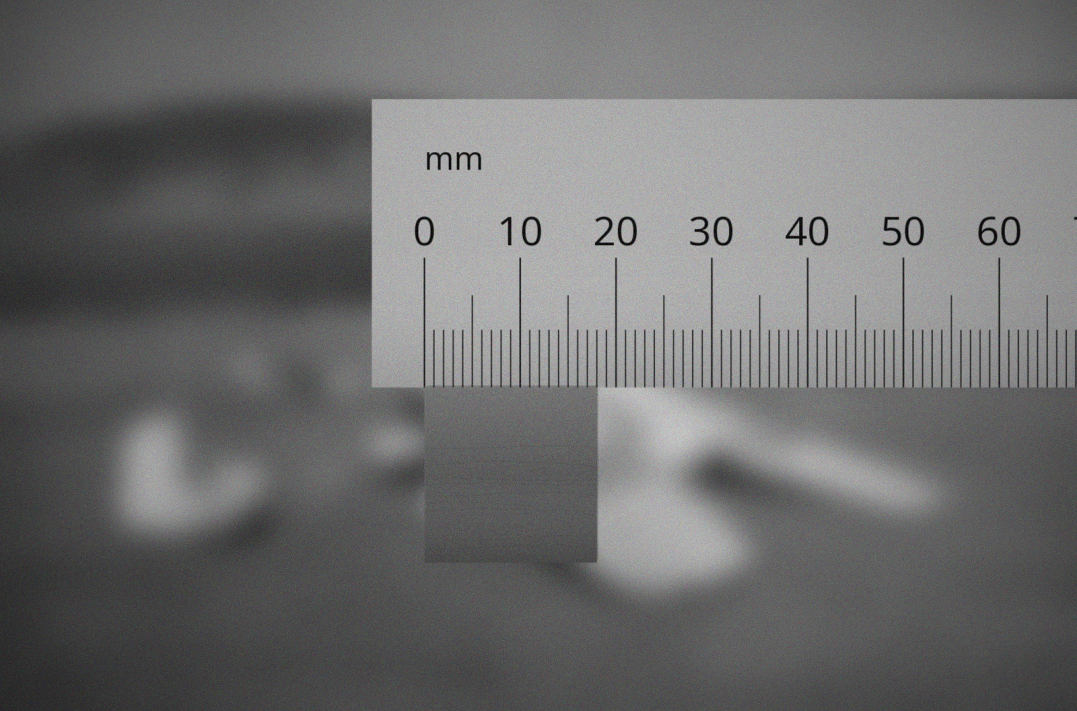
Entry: 18,mm
